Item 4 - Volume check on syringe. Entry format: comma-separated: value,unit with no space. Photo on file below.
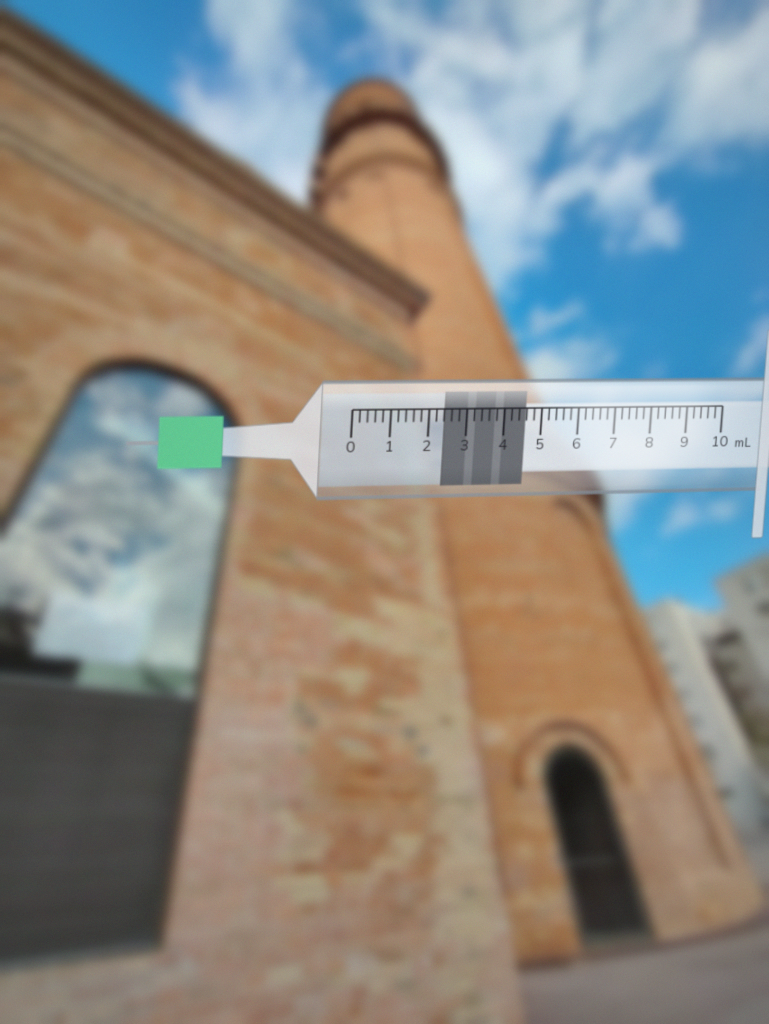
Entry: 2.4,mL
